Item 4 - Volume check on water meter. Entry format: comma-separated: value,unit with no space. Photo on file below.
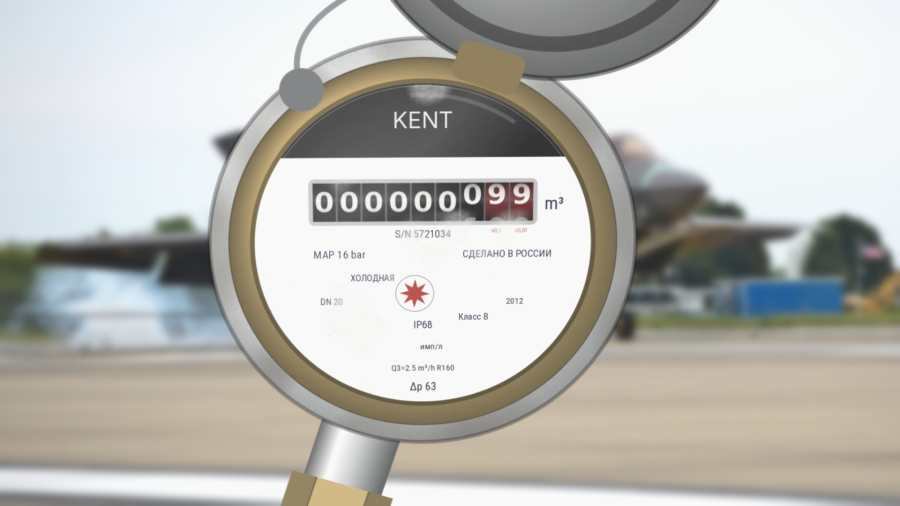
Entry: 0.99,m³
